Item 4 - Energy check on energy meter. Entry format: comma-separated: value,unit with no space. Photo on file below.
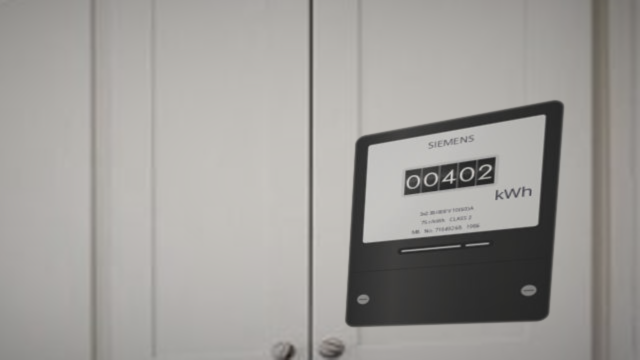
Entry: 402,kWh
